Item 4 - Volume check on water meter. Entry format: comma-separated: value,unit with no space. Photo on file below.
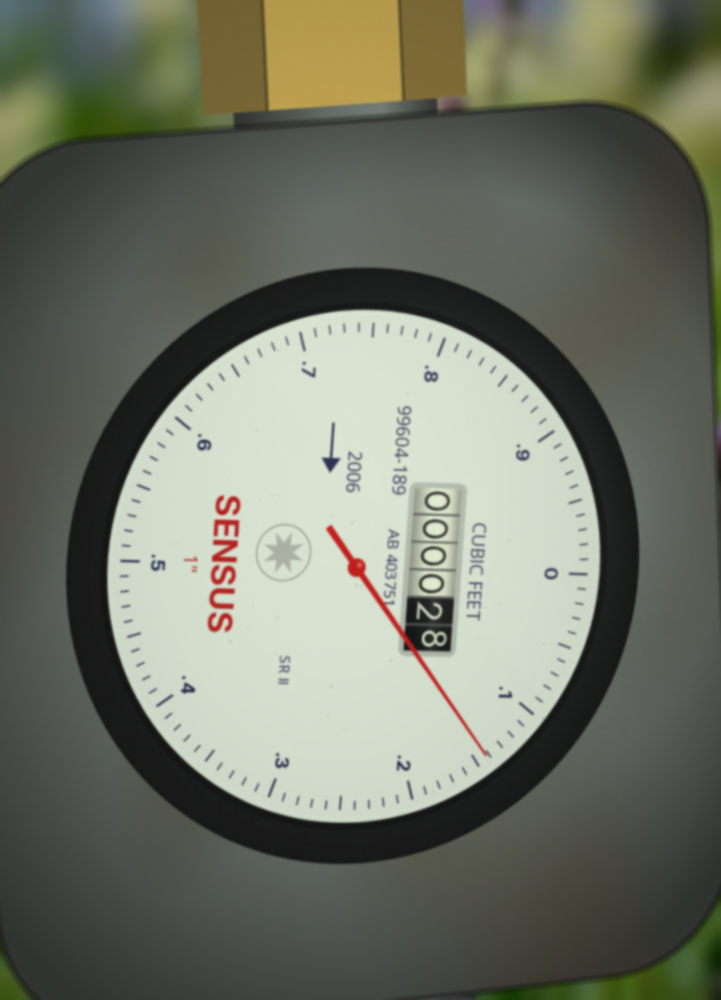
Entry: 28.14,ft³
